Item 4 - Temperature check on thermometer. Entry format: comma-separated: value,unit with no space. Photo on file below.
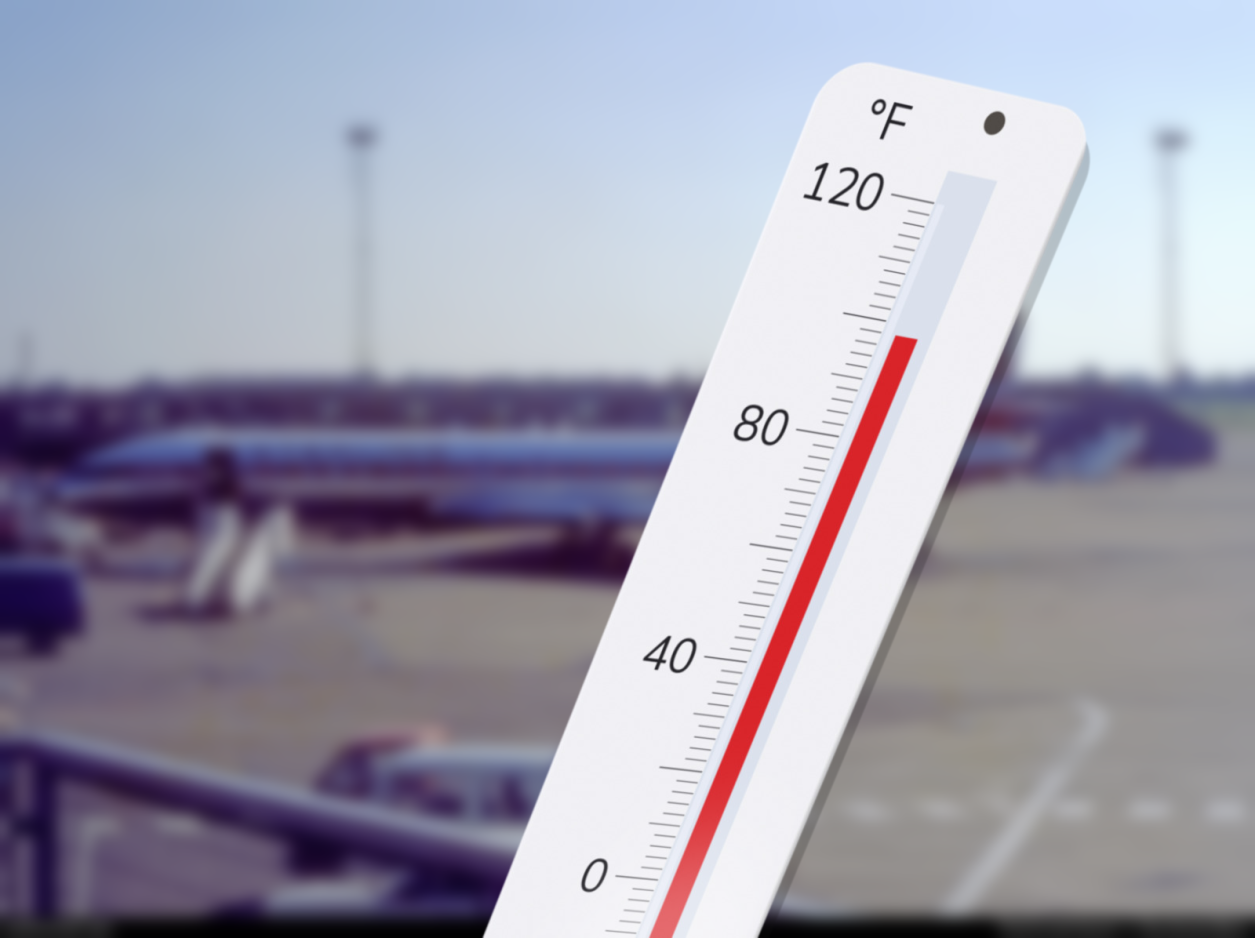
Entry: 98,°F
